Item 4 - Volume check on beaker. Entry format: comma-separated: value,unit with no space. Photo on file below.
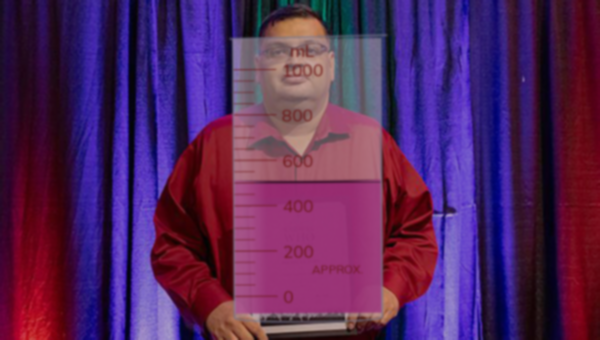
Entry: 500,mL
